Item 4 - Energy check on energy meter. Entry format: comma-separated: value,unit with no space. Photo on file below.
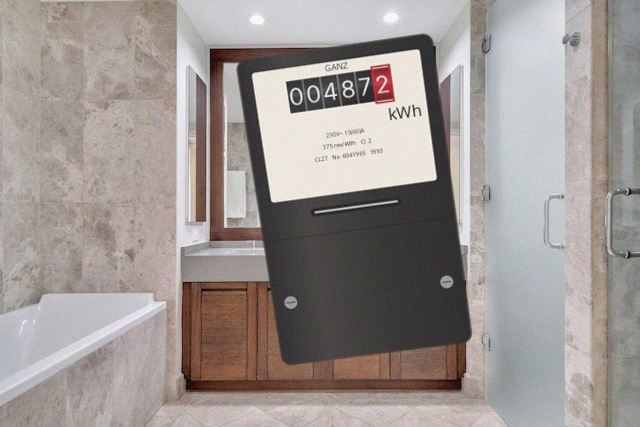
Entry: 487.2,kWh
